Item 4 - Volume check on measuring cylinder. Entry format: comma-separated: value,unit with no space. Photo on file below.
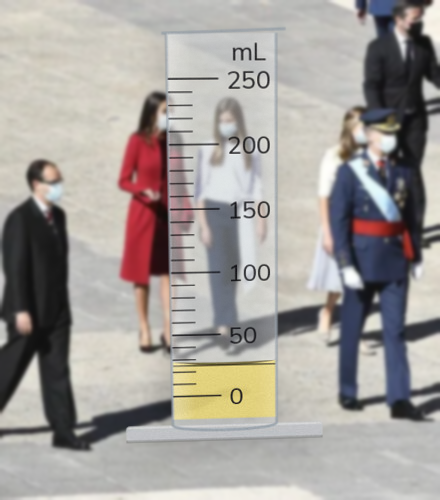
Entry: 25,mL
